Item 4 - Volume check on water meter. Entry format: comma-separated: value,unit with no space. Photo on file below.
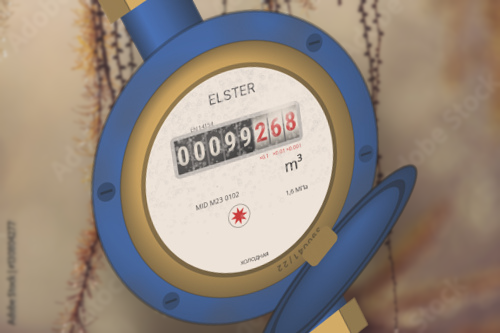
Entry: 99.268,m³
